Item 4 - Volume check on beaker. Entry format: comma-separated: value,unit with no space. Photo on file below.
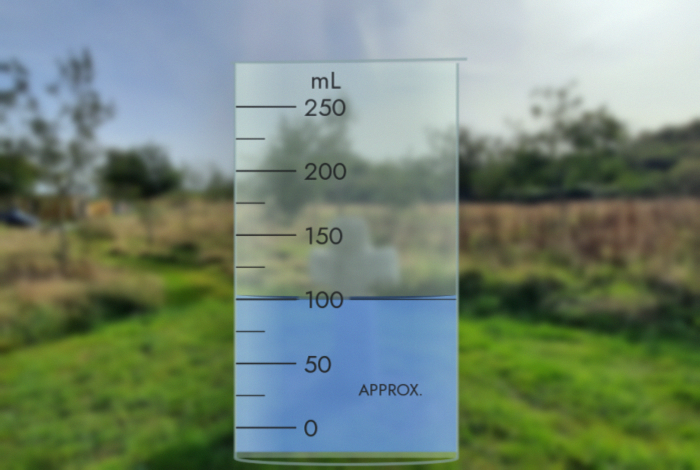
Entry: 100,mL
